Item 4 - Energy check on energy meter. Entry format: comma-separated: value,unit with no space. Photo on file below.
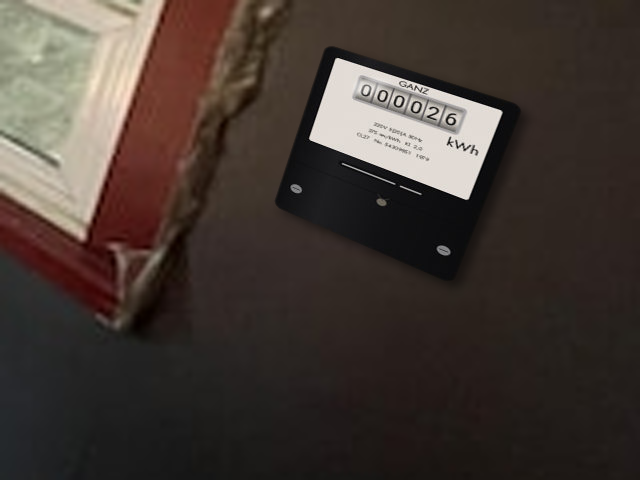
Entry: 26,kWh
